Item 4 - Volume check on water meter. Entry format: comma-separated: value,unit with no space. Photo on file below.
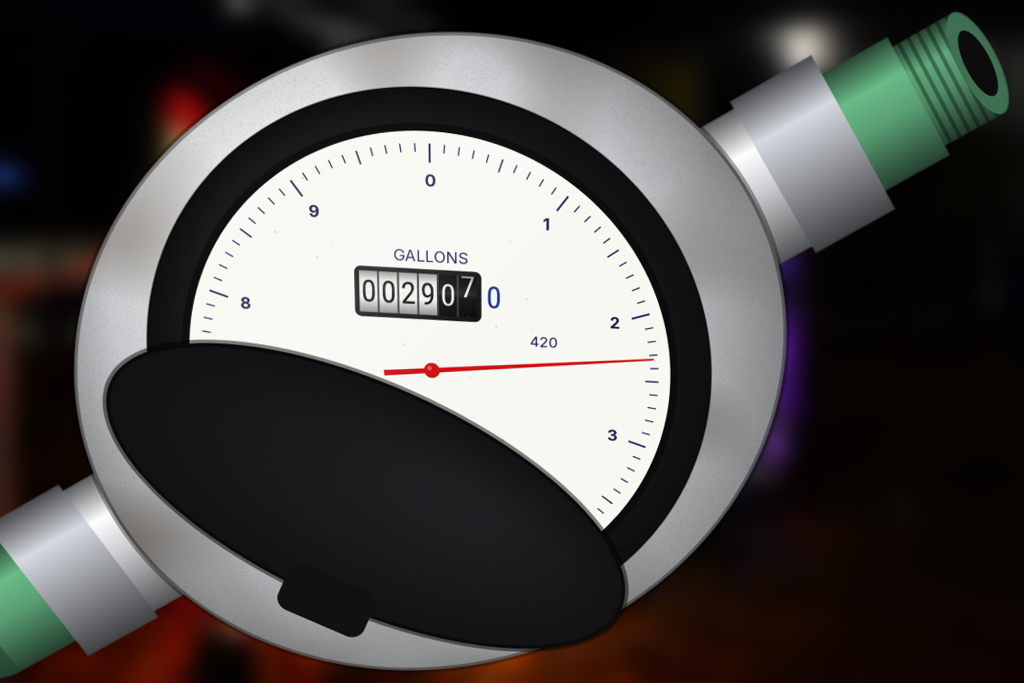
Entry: 29072.3,gal
